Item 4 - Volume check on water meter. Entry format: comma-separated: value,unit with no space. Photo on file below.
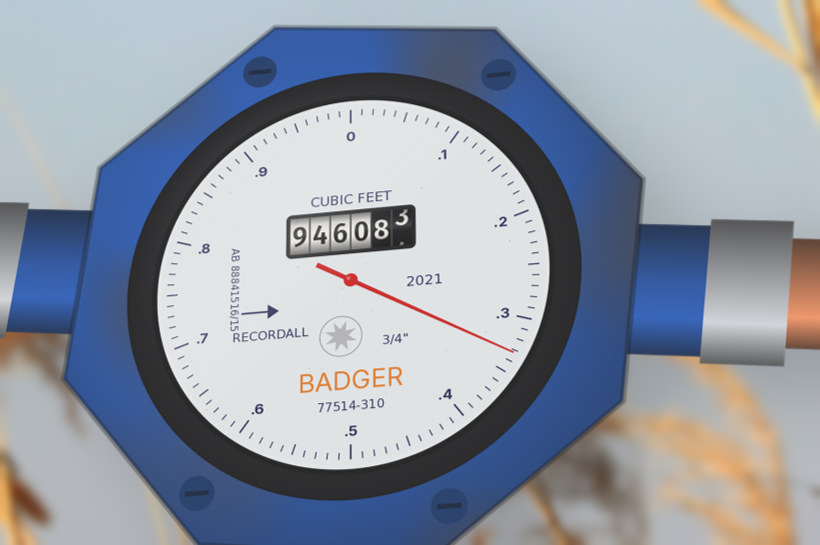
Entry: 946083.33,ft³
